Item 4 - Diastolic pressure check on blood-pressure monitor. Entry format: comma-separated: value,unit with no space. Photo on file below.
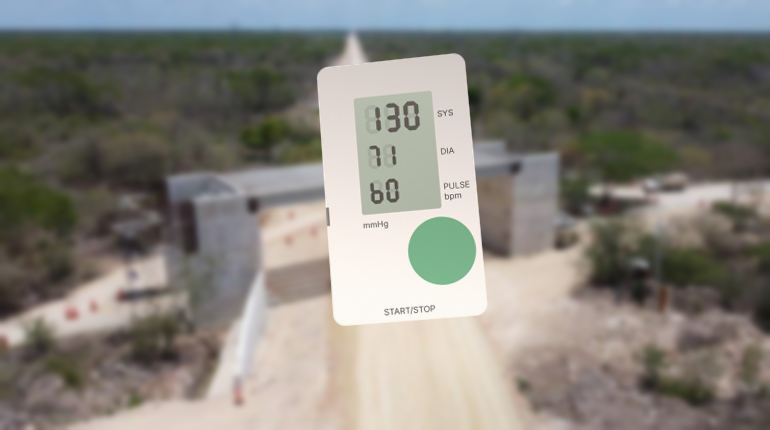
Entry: 71,mmHg
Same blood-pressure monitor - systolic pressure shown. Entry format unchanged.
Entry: 130,mmHg
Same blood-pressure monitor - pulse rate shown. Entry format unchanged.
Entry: 60,bpm
